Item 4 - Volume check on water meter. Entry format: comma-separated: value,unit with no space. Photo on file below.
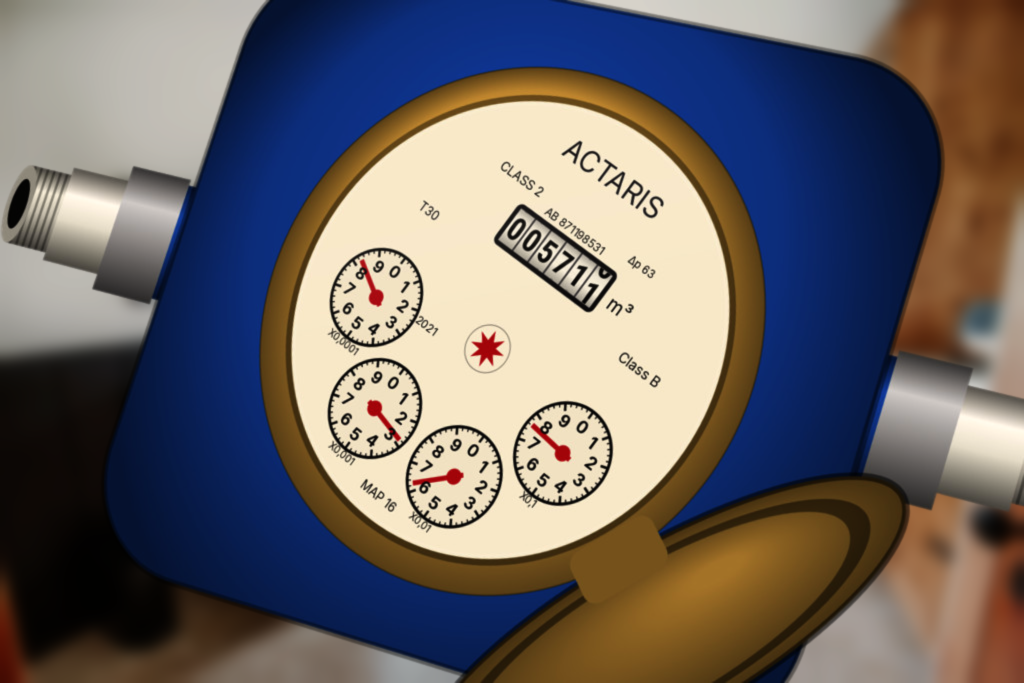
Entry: 5710.7628,m³
